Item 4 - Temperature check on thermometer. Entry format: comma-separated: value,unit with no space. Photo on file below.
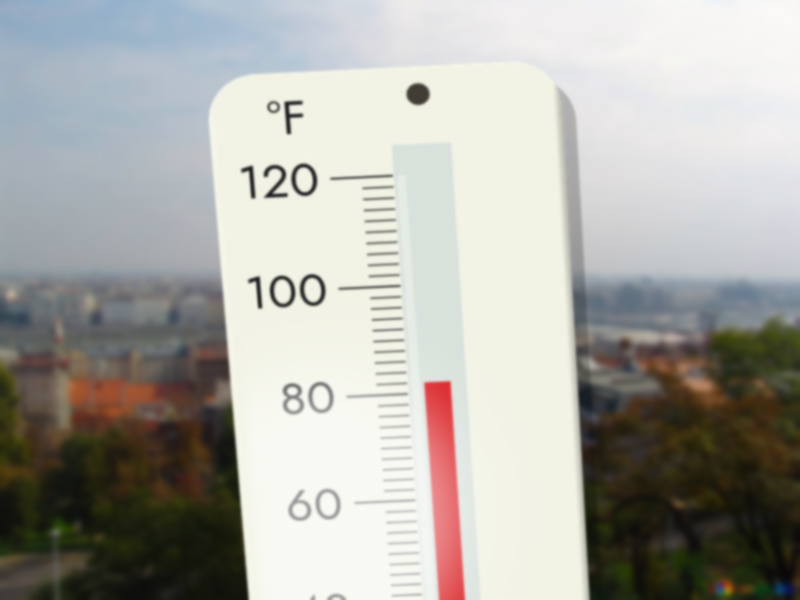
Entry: 82,°F
